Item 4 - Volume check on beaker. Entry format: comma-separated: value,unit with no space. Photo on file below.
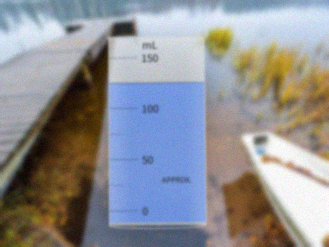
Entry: 125,mL
